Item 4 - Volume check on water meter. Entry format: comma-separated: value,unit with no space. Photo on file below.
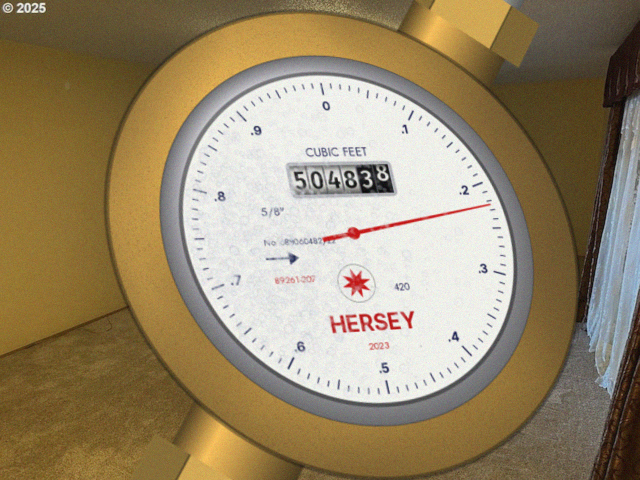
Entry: 504838.22,ft³
